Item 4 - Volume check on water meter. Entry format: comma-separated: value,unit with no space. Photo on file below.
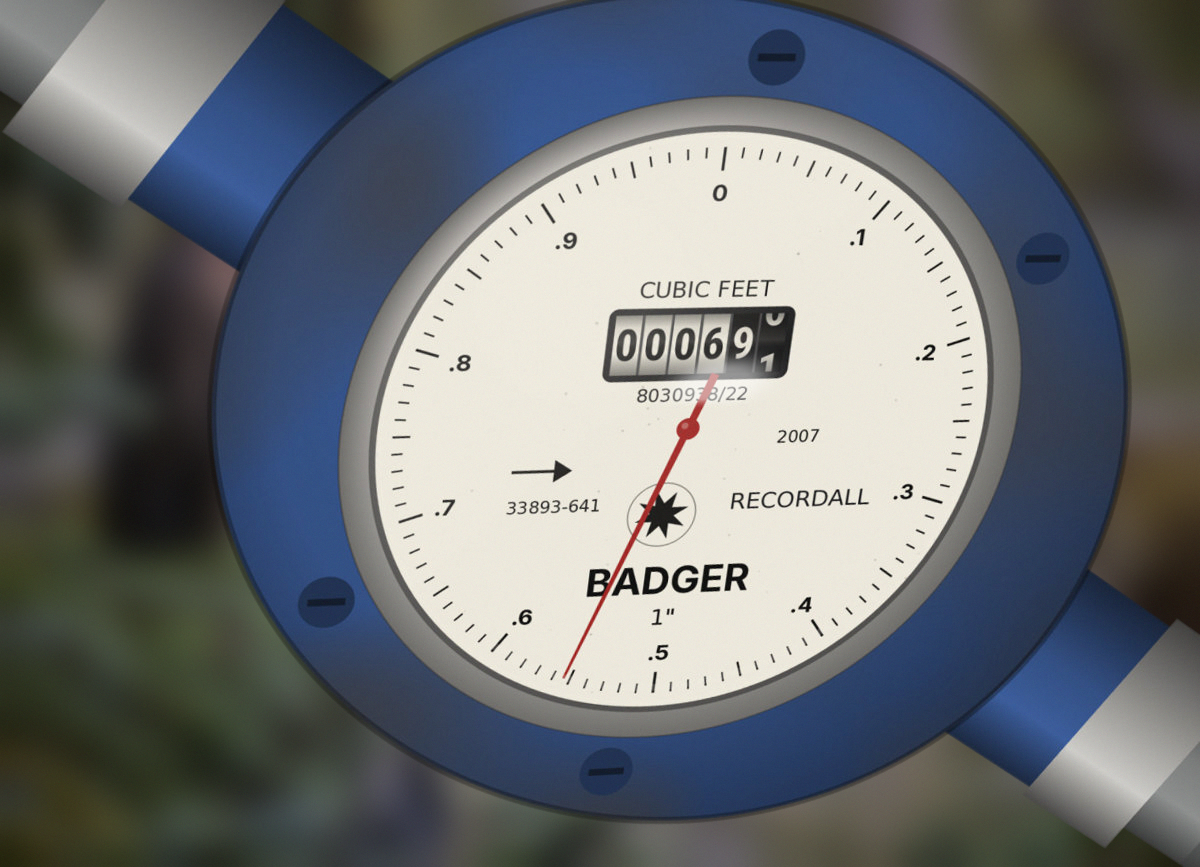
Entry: 690.55,ft³
